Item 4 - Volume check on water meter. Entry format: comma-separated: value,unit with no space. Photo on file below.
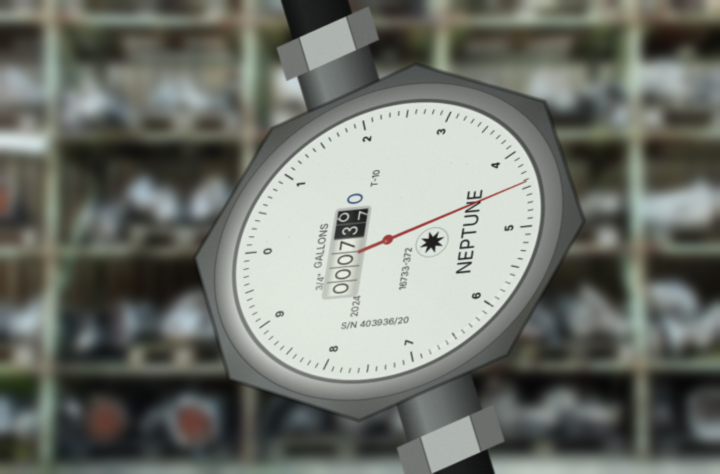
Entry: 7364.4,gal
